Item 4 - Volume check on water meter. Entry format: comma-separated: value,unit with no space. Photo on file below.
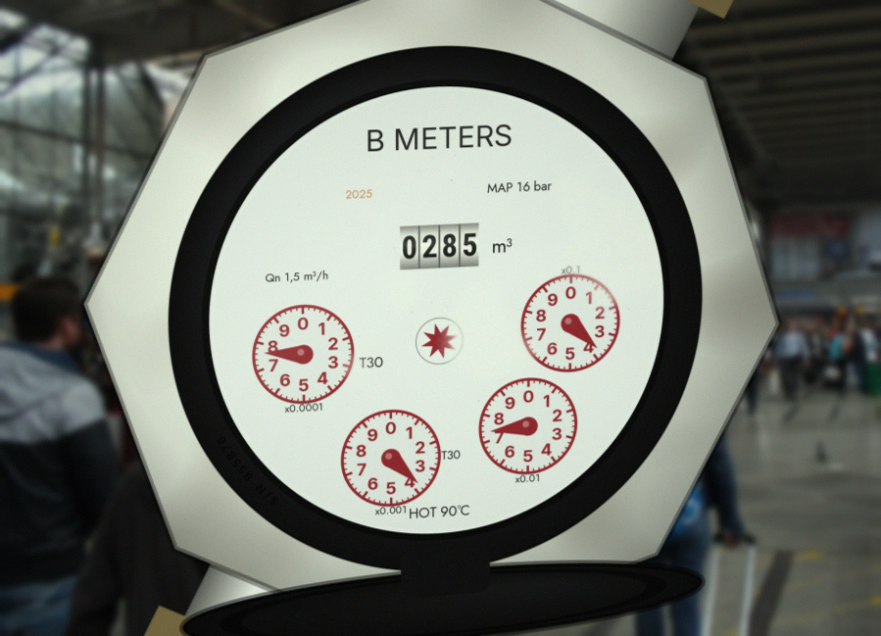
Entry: 285.3737,m³
